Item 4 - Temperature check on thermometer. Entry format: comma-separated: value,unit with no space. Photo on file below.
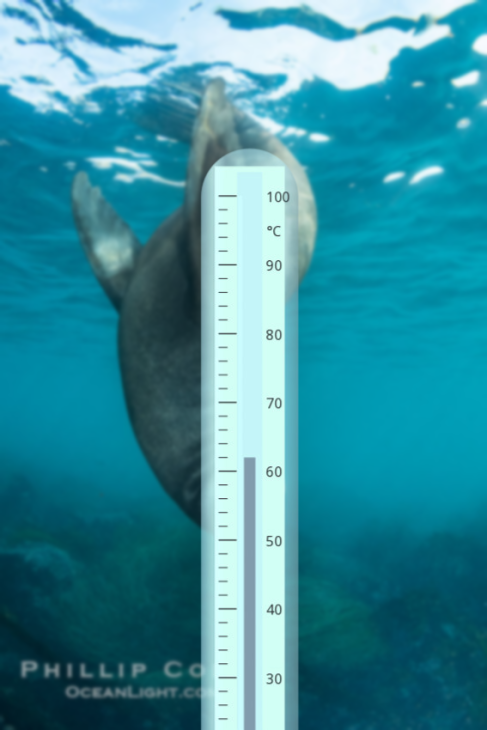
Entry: 62,°C
